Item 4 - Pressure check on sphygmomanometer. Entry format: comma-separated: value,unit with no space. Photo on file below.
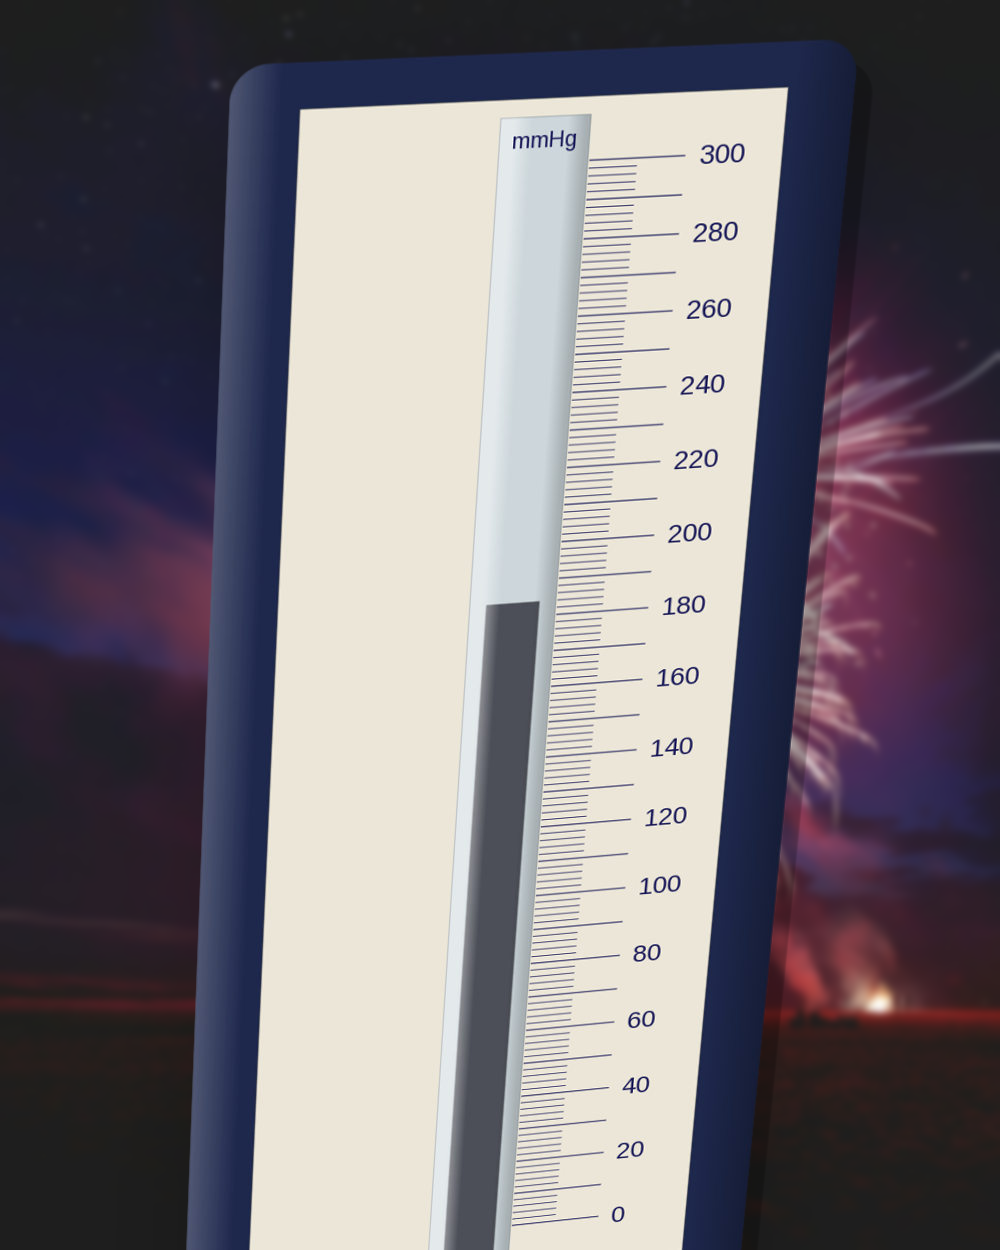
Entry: 184,mmHg
